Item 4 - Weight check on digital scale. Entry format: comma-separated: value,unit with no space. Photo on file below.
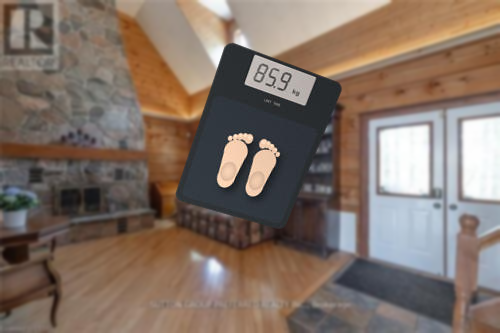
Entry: 85.9,kg
